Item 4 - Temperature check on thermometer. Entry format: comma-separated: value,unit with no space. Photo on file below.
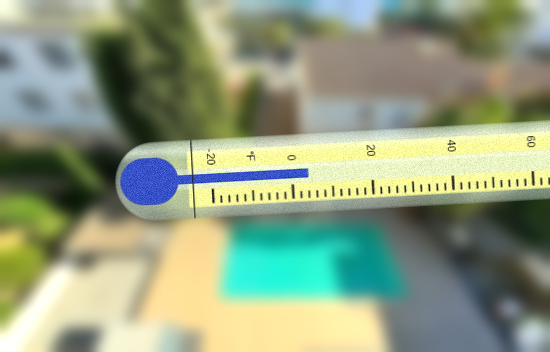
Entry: 4,°F
